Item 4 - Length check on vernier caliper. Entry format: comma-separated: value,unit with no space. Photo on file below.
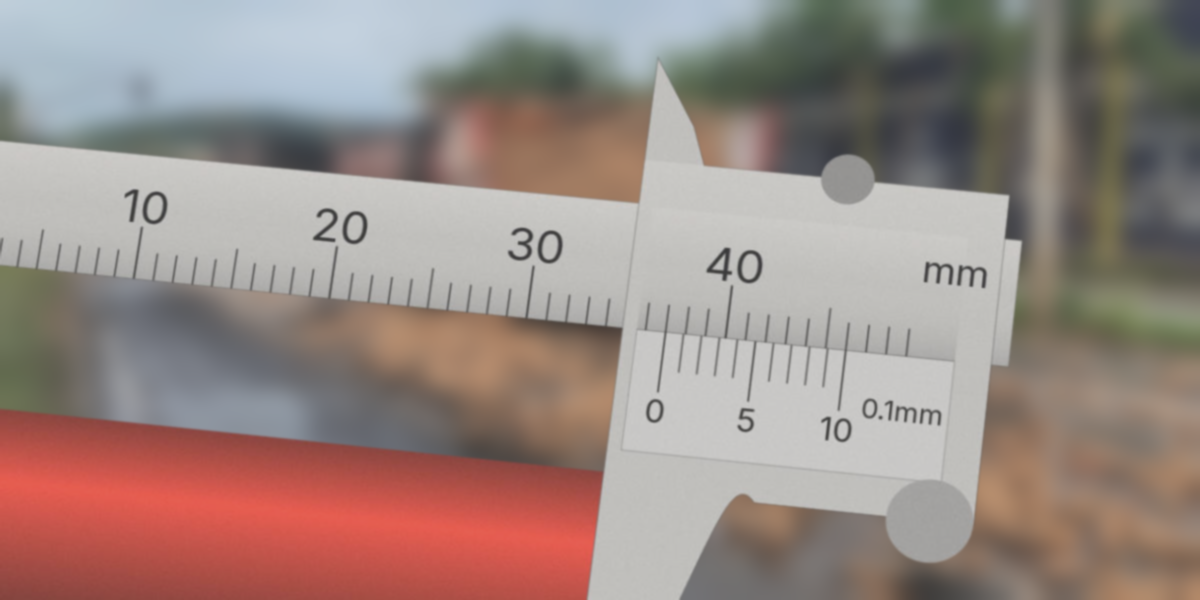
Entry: 37.0,mm
